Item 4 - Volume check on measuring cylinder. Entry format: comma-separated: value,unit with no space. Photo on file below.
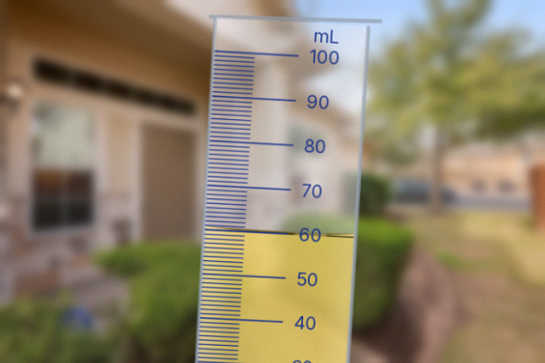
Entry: 60,mL
